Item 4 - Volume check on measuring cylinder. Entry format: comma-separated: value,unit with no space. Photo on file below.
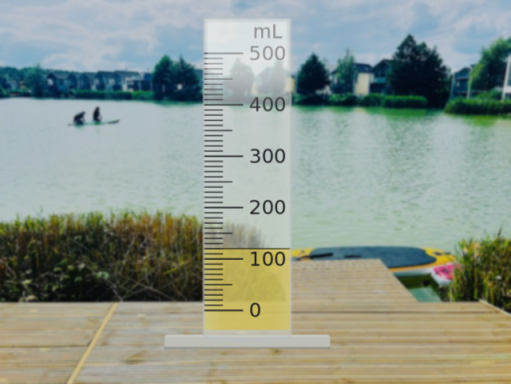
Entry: 120,mL
